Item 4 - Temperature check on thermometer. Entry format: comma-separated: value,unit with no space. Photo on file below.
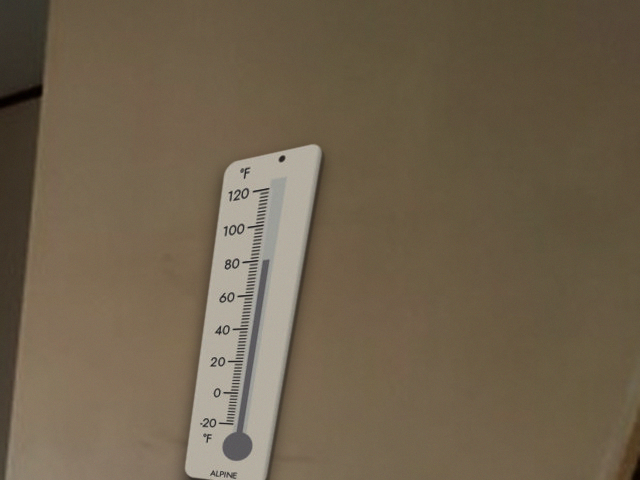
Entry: 80,°F
